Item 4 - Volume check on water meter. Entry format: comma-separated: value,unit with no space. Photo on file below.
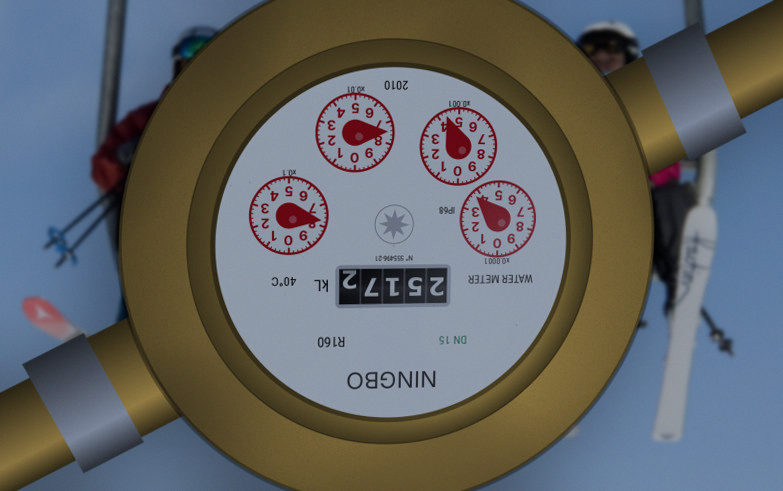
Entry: 25171.7743,kL
